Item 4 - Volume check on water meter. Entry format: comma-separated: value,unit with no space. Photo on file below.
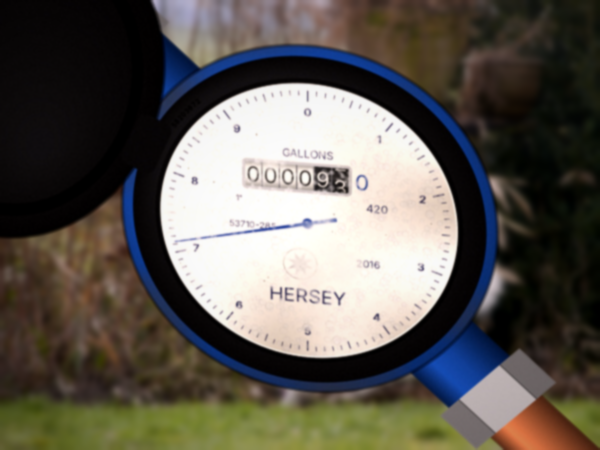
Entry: 927.1,gal
